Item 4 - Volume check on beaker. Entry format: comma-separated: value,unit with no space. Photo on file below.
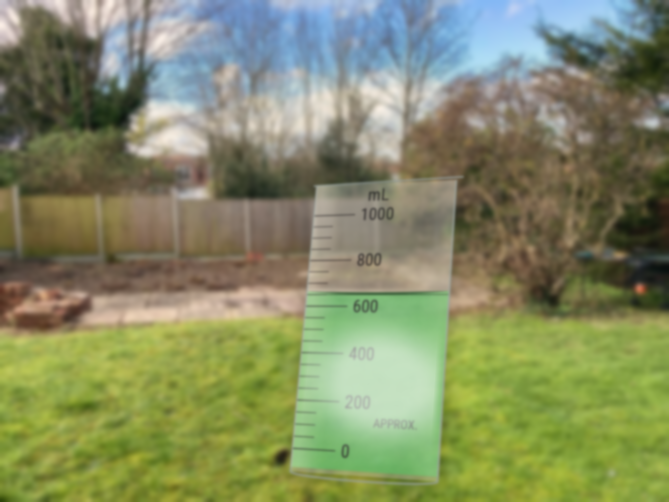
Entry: 650,mL
